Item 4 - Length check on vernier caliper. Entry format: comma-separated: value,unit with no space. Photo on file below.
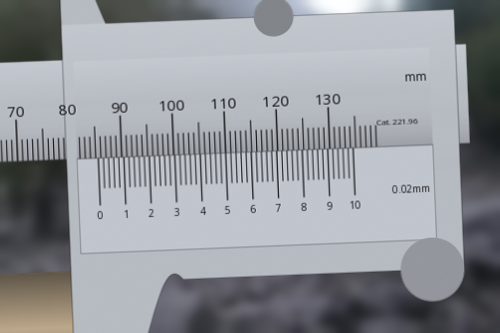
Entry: 85.5,mm
